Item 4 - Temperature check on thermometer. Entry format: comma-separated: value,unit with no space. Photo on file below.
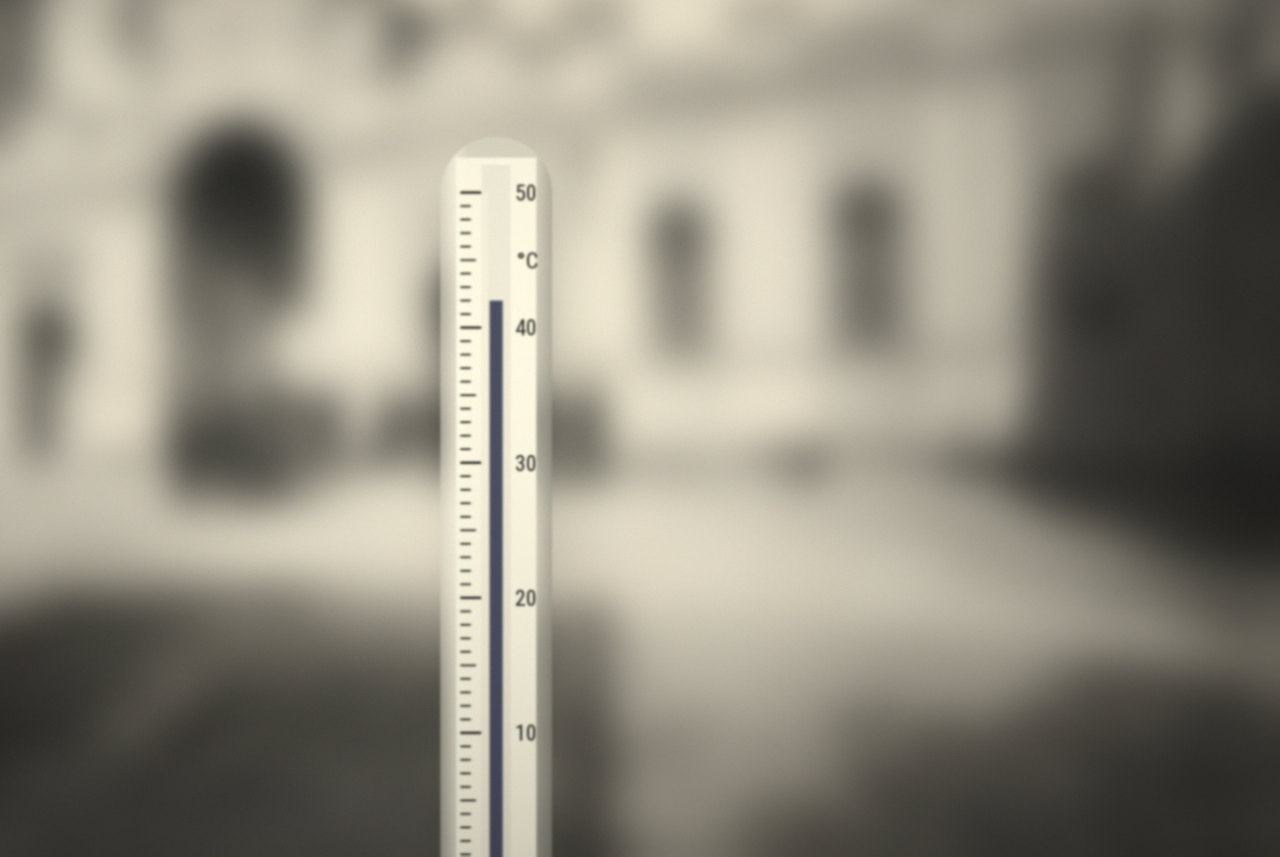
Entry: 42,°C
